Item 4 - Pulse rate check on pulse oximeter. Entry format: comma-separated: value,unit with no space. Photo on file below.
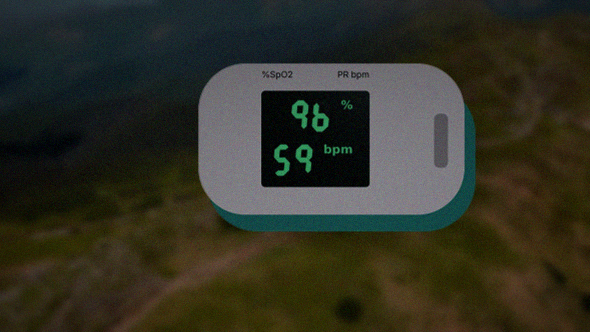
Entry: 59,bpm
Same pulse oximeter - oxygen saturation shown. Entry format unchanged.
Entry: 96,%
